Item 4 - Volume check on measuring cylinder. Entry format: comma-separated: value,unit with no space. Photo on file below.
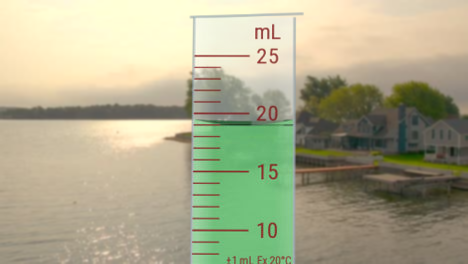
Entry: 19,mL
